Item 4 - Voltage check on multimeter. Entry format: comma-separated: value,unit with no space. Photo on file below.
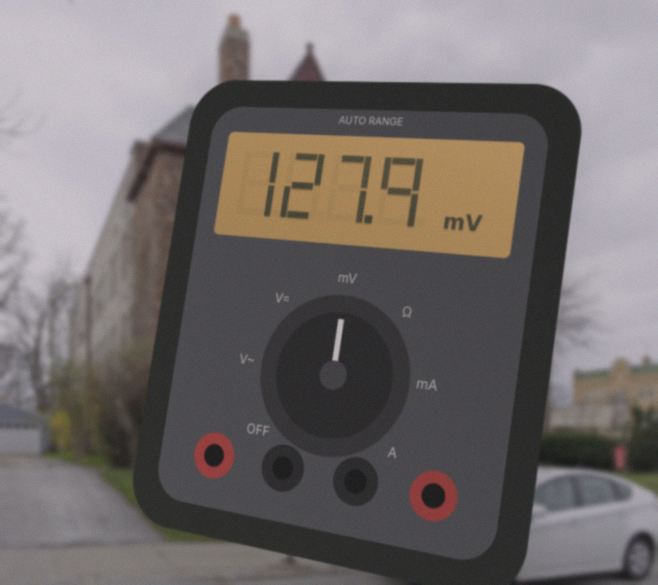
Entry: 127.9,mV
